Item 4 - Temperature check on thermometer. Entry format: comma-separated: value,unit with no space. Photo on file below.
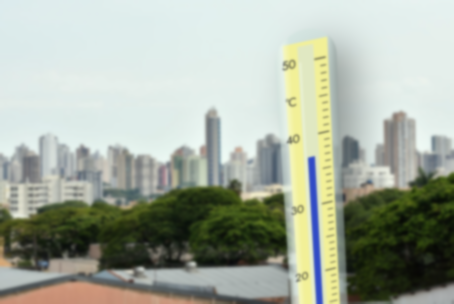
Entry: 37,°C
